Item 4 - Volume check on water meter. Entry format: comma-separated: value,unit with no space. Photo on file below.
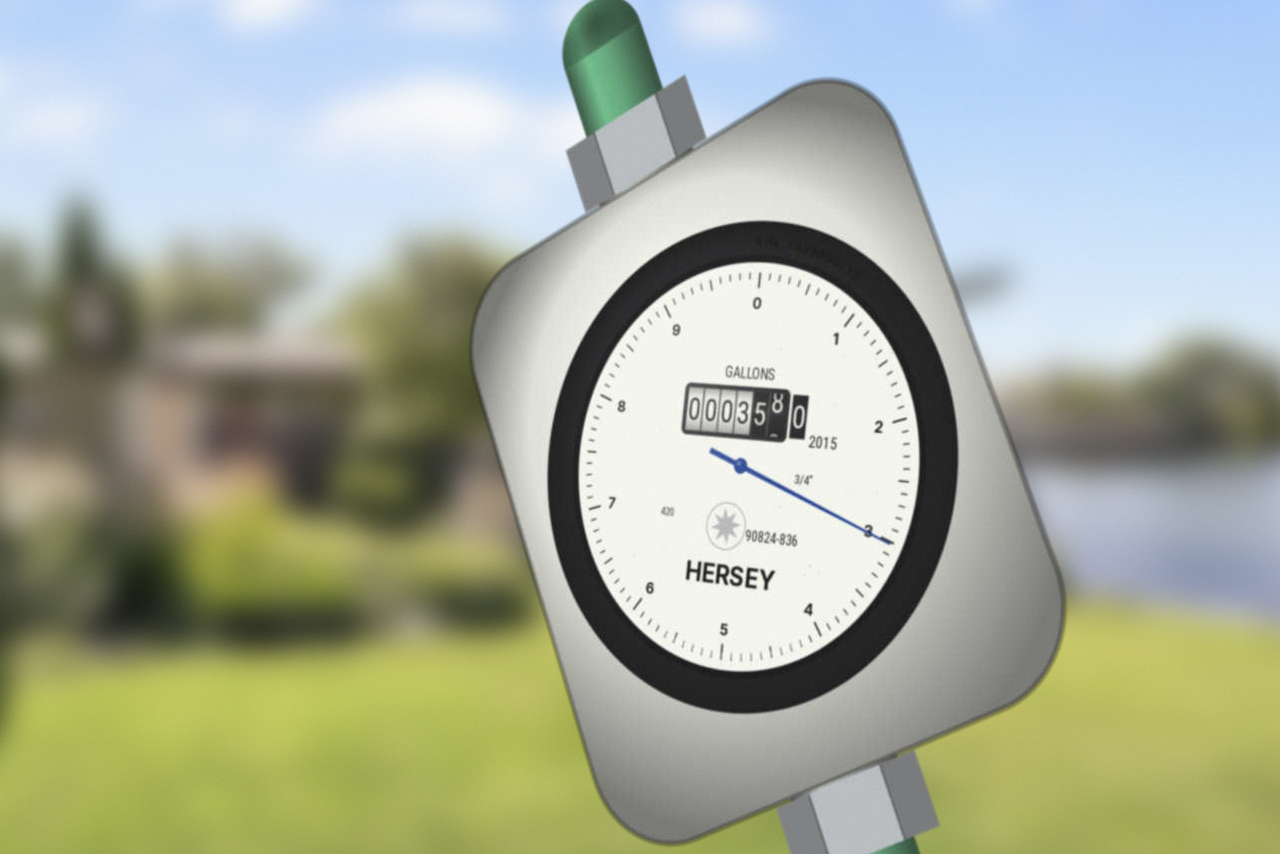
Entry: 3583.0,gal
